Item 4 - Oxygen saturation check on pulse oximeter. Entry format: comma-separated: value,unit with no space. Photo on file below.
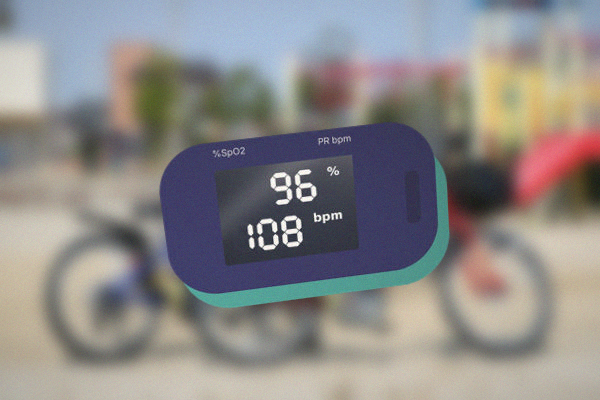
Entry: 96,%
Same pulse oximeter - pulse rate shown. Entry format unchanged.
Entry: 108,bpm
